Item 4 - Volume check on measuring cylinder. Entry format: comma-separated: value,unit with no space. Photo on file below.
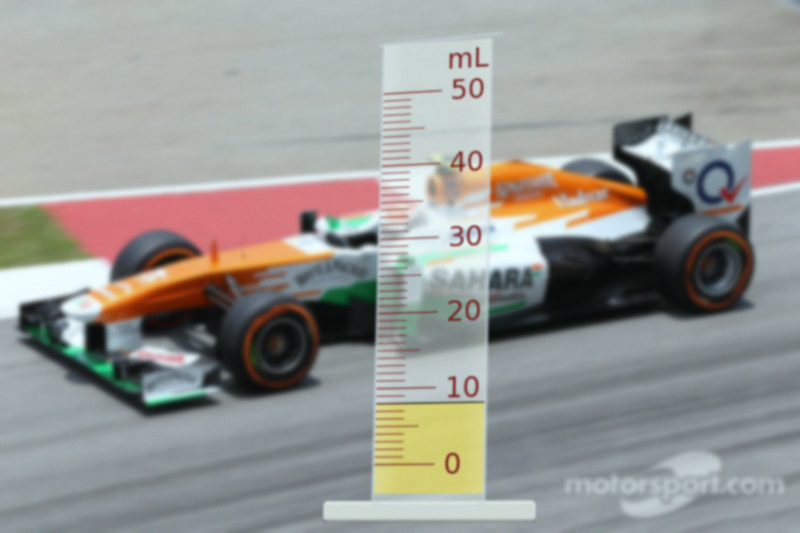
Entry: 8,mL
